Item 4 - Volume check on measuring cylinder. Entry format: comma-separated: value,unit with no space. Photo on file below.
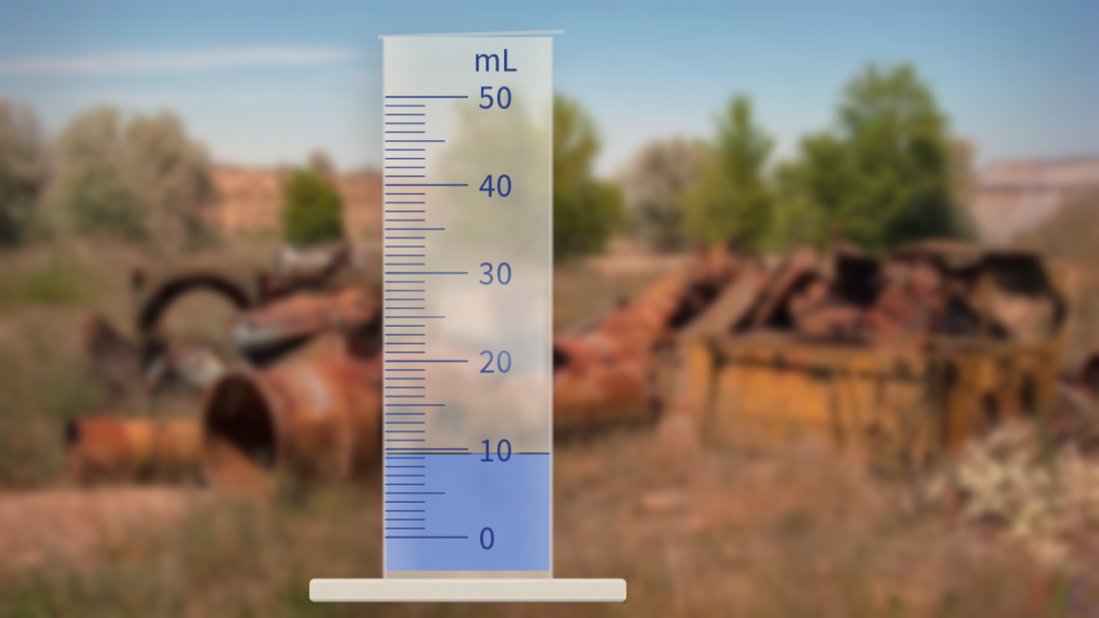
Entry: 9.5,mL
